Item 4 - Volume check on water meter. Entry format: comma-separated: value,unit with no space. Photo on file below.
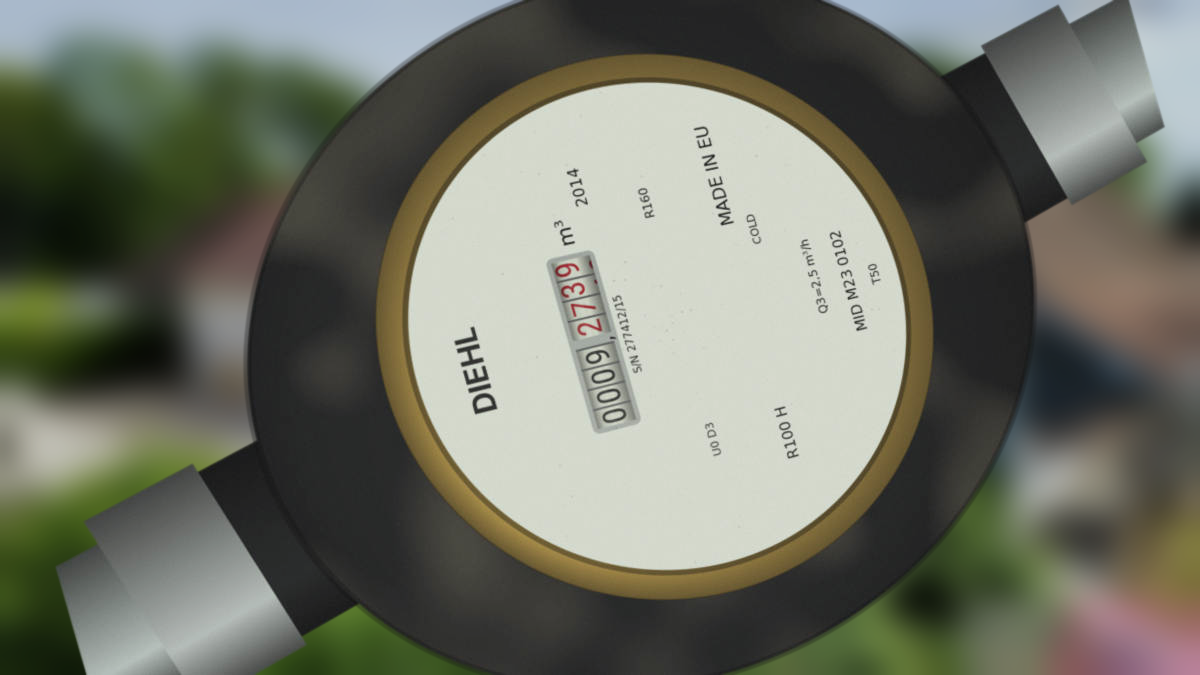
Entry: 9.2739,m³
